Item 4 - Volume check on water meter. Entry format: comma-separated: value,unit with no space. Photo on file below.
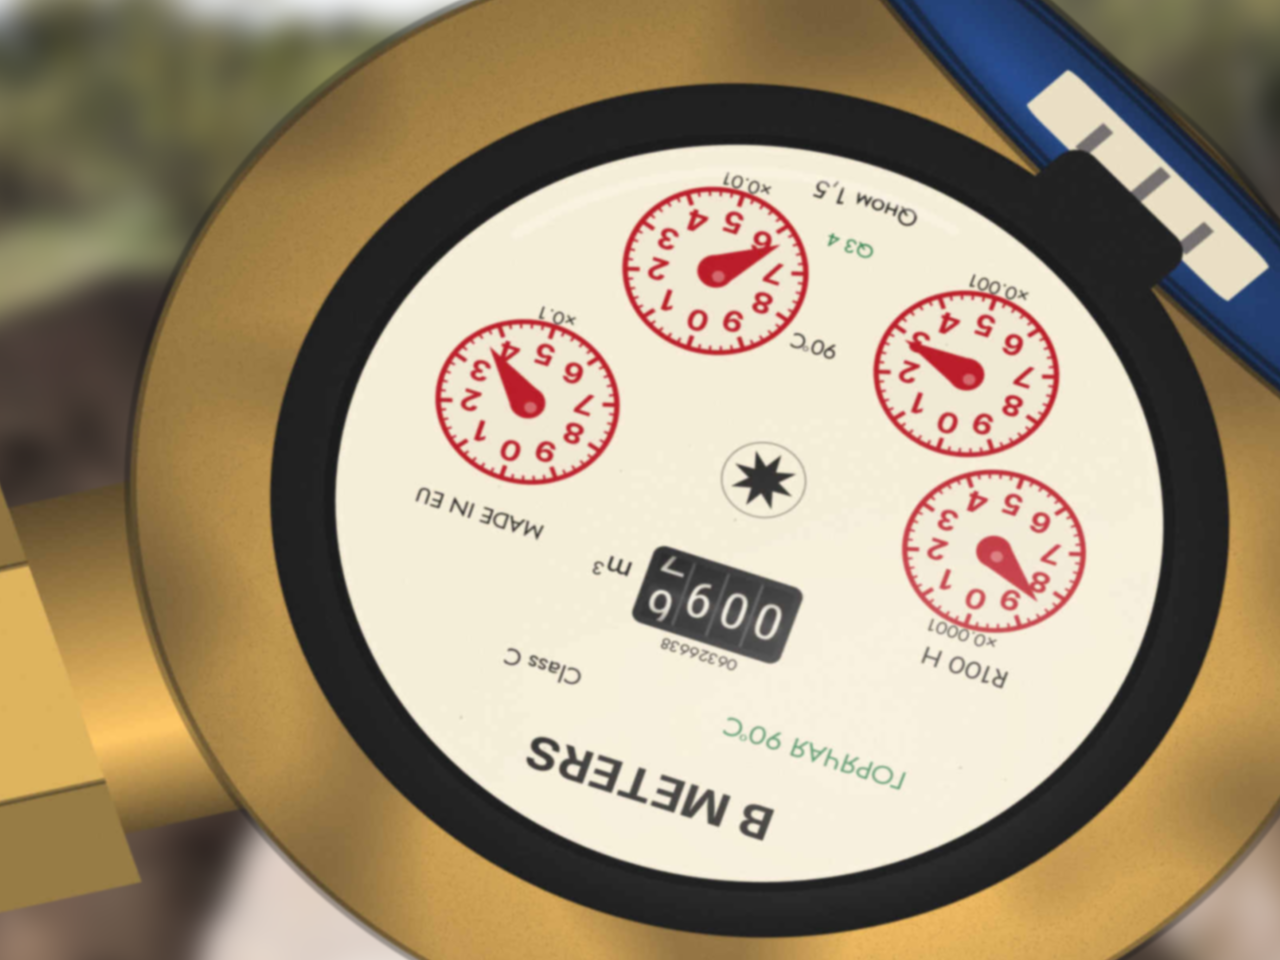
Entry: 96.3628,m³
